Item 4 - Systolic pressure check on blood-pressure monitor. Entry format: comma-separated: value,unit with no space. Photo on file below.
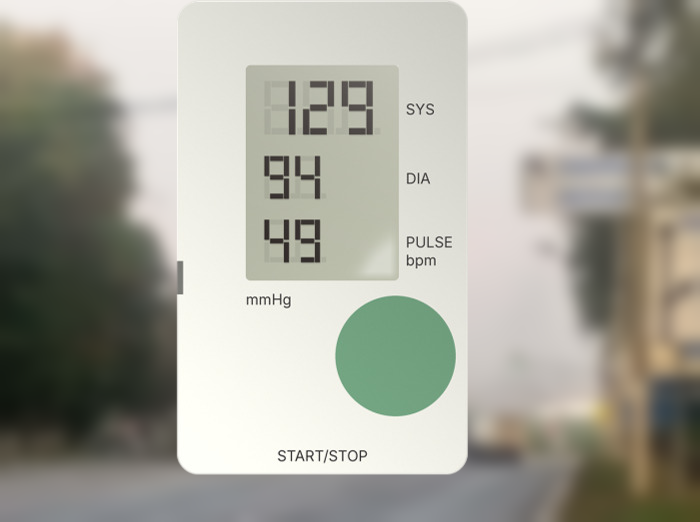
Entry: 129,mmHg
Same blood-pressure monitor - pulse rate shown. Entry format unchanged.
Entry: 49,bpm
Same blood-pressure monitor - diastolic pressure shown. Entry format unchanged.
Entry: 94,mmHg
